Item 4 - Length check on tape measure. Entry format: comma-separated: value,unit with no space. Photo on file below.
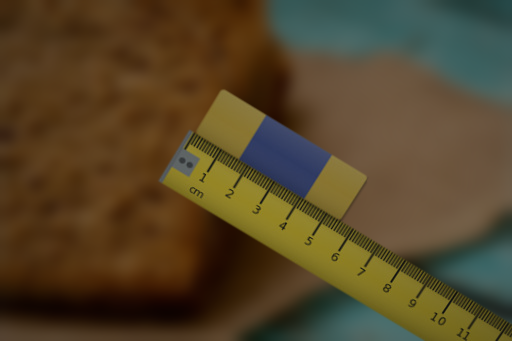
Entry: 5.5,cm
